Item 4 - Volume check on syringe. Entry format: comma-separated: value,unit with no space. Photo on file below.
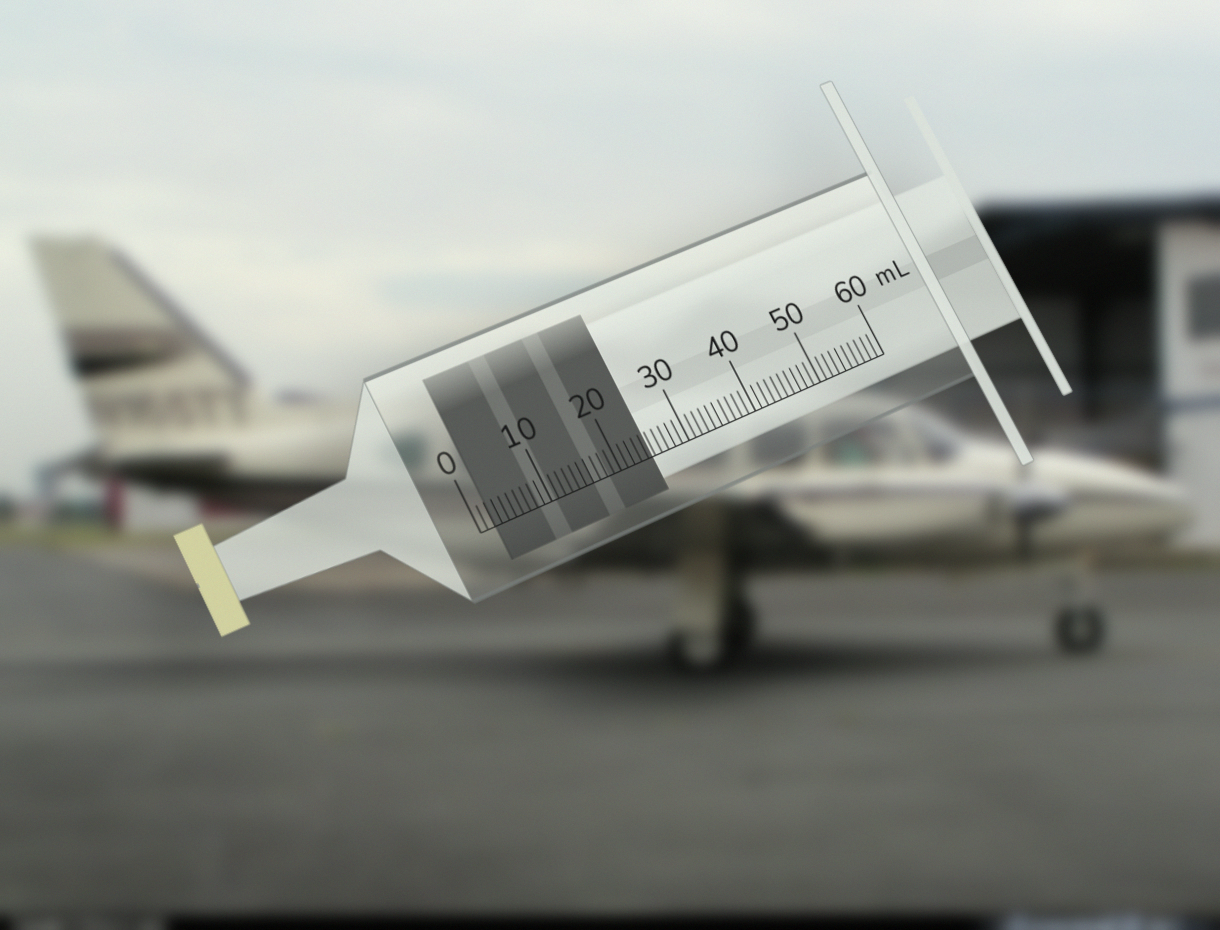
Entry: 2,mL
